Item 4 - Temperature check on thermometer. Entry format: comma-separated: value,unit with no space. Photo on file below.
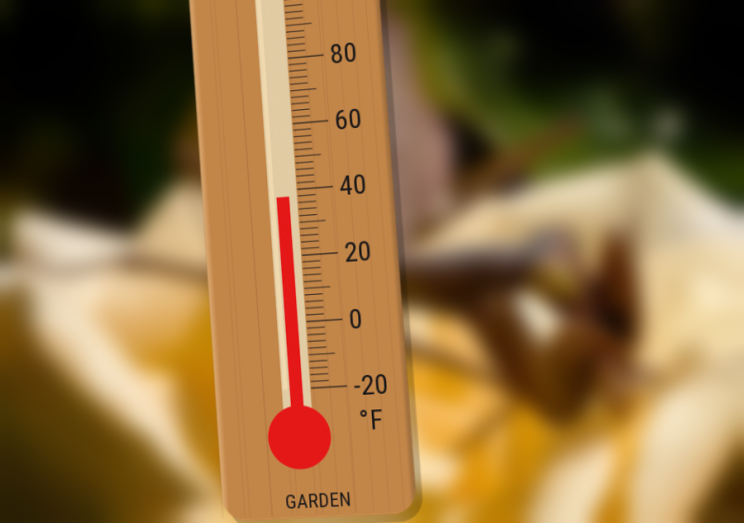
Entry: 38,°F
